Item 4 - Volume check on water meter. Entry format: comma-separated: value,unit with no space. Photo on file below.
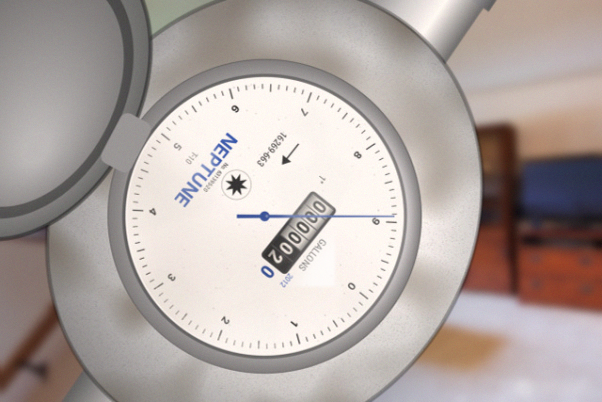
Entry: 18.9,gal
